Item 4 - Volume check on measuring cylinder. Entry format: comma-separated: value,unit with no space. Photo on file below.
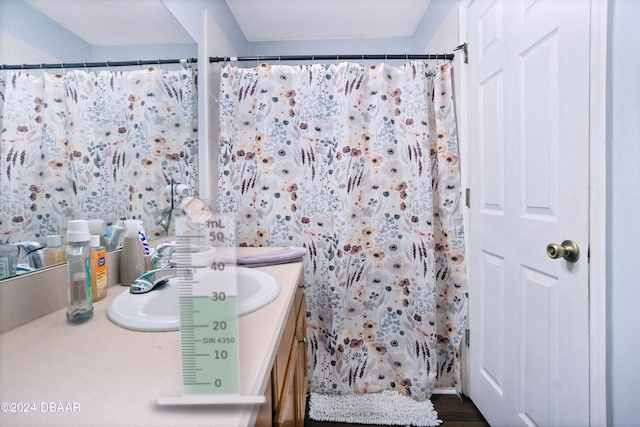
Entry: 30,mL
